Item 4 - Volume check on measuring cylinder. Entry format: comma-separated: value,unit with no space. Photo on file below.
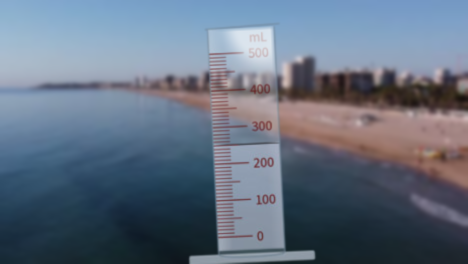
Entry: 250,mL
